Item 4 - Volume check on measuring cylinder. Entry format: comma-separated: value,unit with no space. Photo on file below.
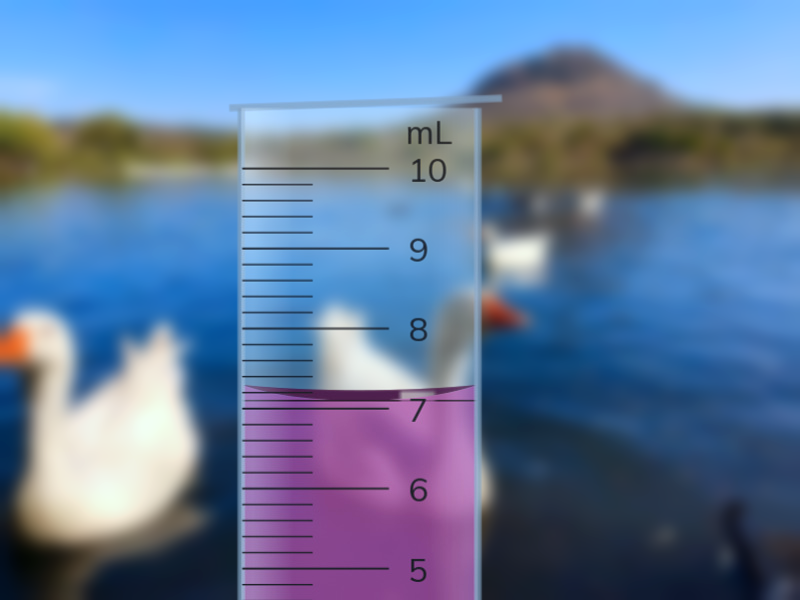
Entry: 7.1,mL
